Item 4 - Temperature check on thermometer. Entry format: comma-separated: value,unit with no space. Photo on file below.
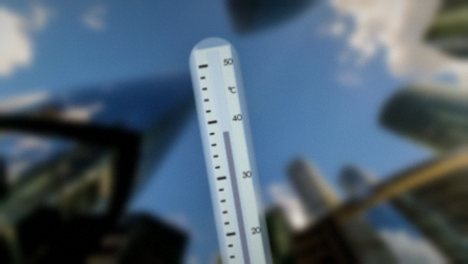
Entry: 38,°C
